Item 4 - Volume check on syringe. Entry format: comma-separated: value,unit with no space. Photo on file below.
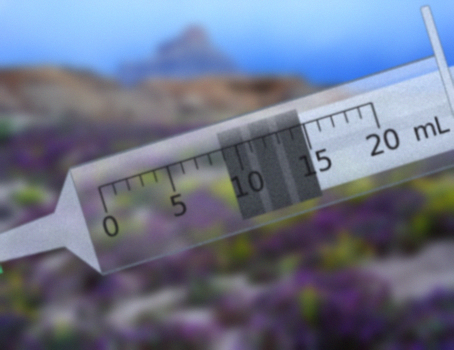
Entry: 9,mL
